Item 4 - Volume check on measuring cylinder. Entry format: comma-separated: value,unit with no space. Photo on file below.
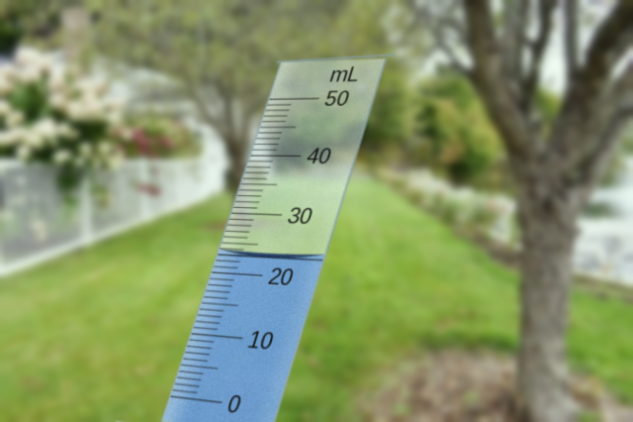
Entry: 23,mL
